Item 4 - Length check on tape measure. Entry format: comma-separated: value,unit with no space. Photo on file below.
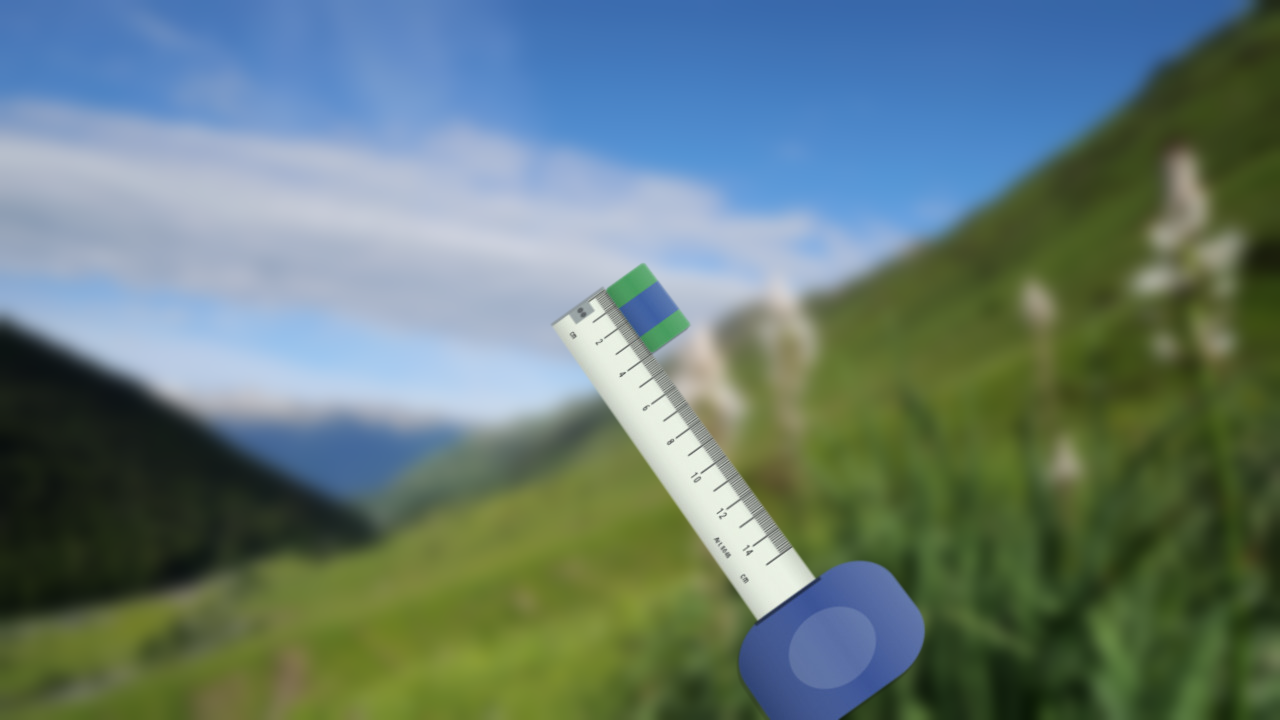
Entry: 4,cm
